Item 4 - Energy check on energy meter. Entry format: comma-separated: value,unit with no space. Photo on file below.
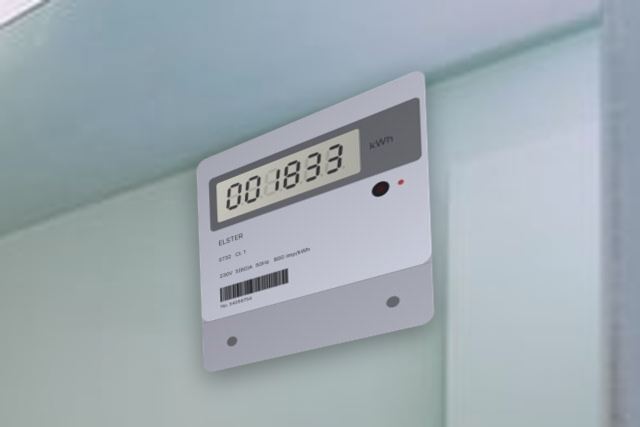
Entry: 1833,kWh
